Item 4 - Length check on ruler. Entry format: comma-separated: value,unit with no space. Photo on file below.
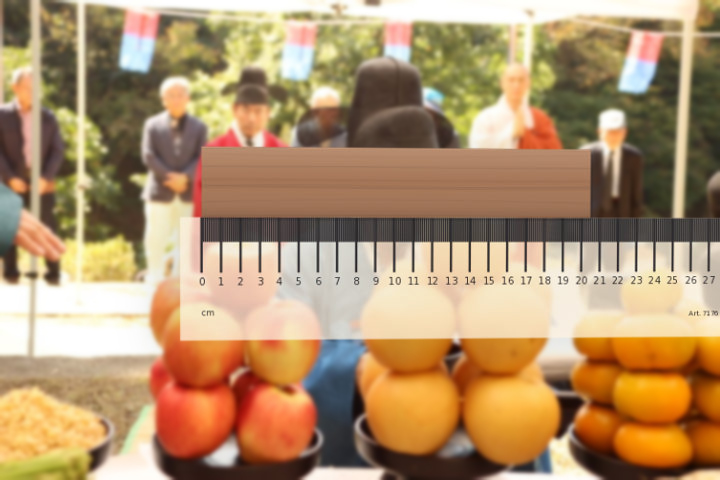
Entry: 20.5,cm
